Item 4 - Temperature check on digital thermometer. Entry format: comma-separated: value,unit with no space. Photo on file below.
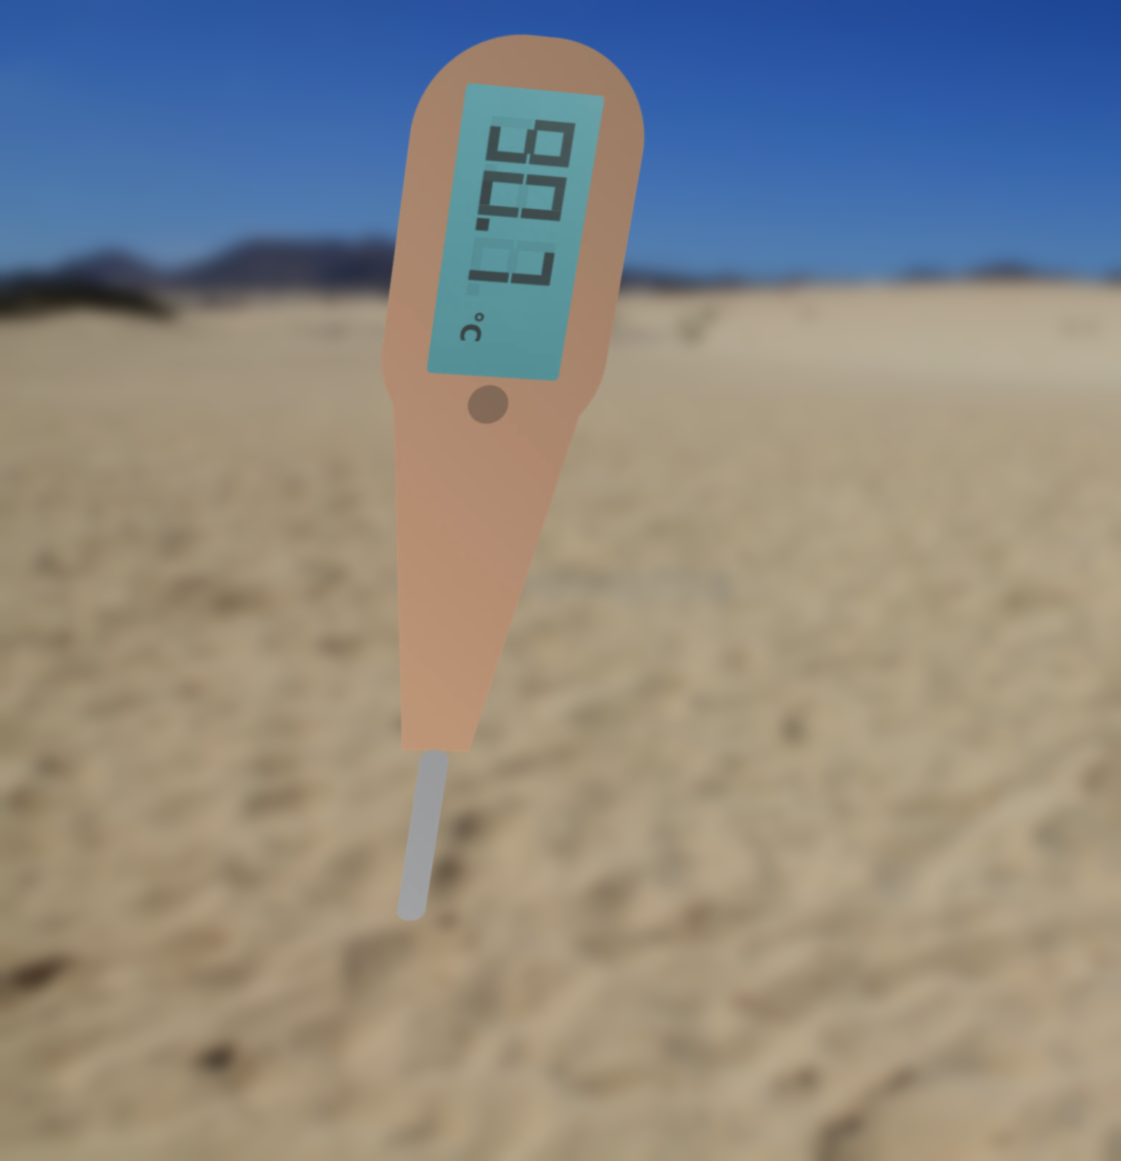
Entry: 90.7,°C
